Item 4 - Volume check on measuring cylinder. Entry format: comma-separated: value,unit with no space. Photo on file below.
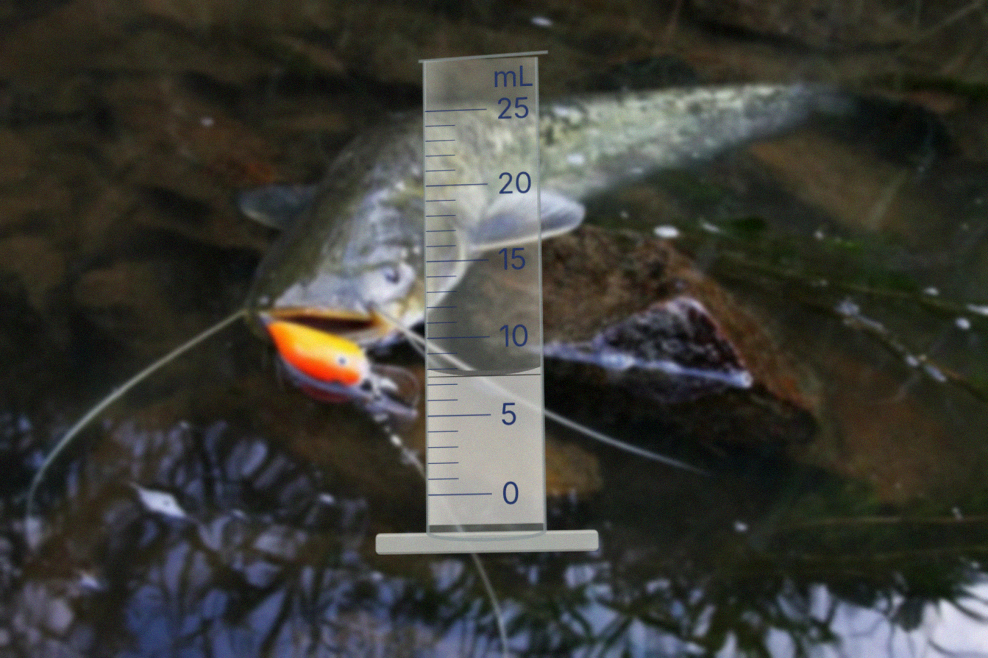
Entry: 7.5,mL
